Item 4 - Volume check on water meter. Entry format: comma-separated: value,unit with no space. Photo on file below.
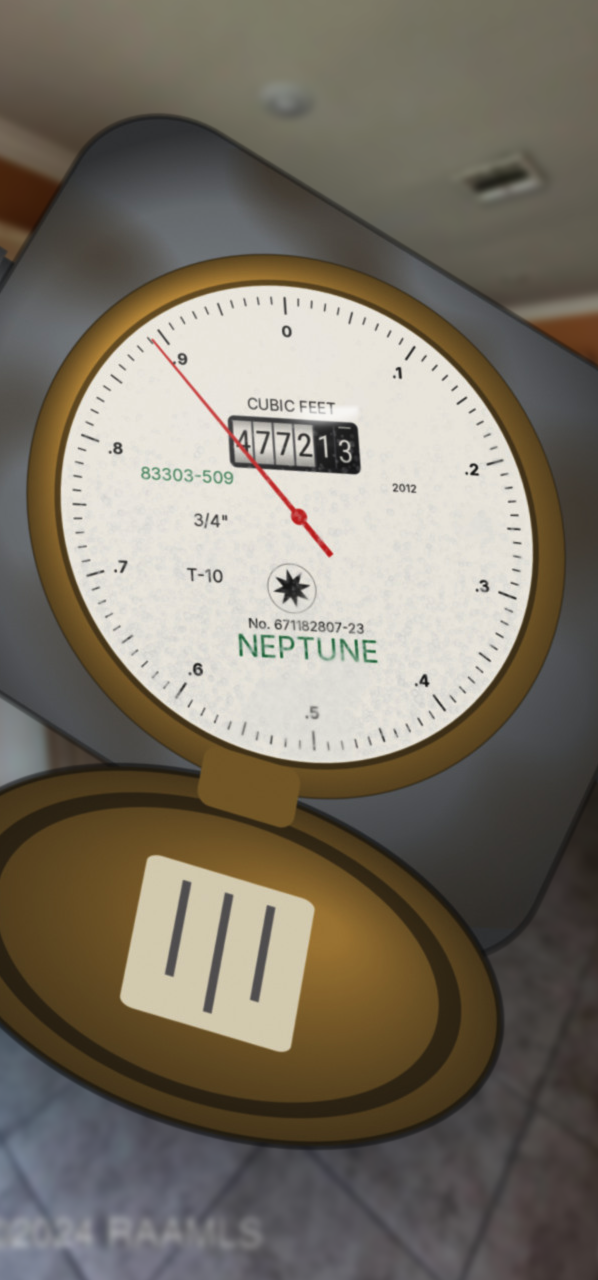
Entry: 477212.89,ft³
